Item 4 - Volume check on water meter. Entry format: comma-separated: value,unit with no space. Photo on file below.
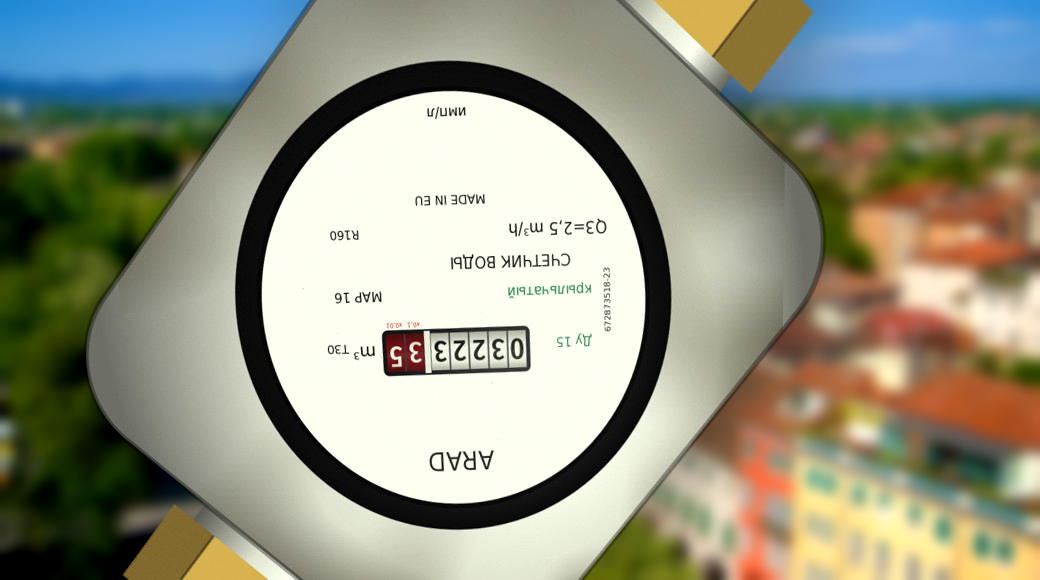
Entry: 3223.35,m³
